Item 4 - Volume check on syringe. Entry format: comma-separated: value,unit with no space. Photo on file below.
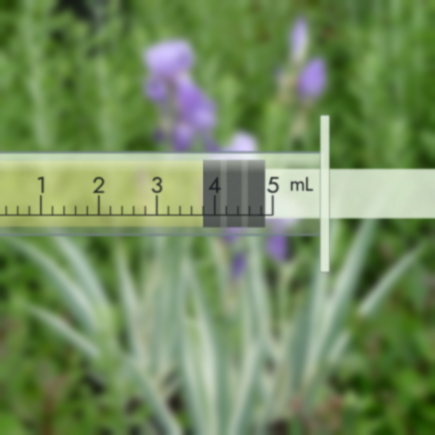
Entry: 3.8,mL
